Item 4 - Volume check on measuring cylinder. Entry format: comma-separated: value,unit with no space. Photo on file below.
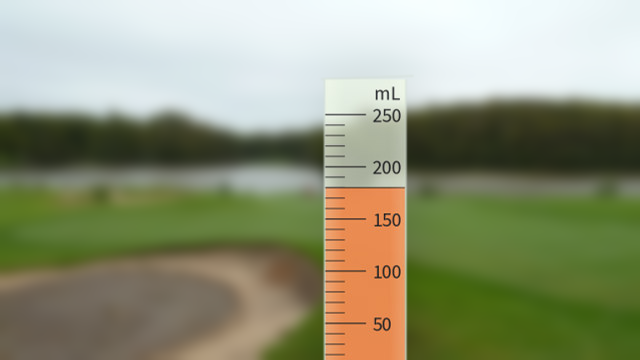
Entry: 180,mL
